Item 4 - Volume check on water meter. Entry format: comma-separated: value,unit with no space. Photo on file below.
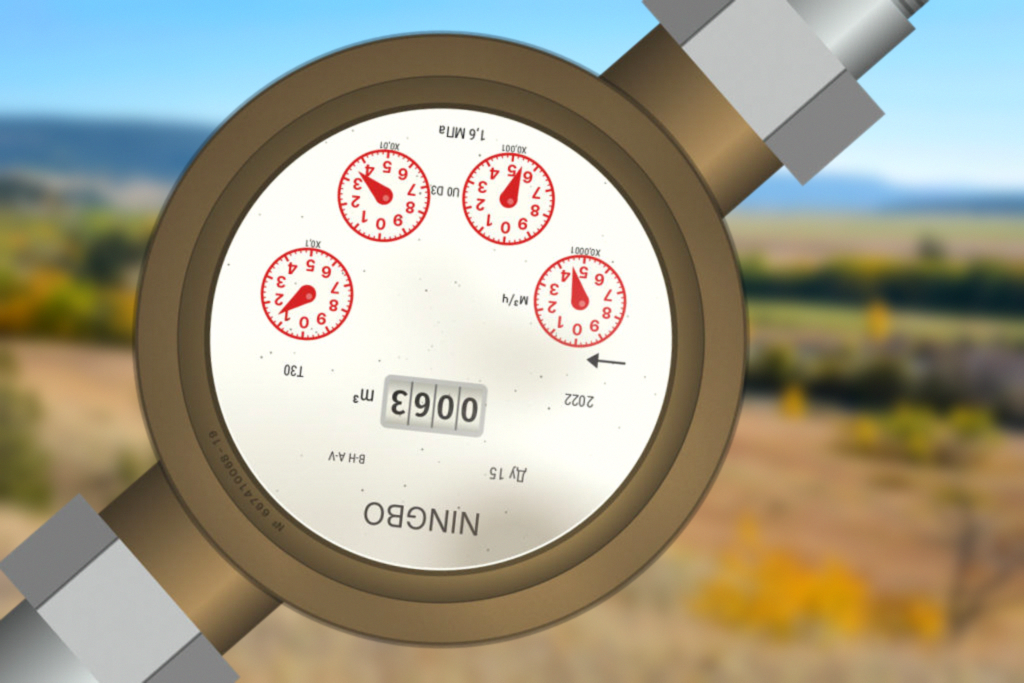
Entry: 63.1354,m³
